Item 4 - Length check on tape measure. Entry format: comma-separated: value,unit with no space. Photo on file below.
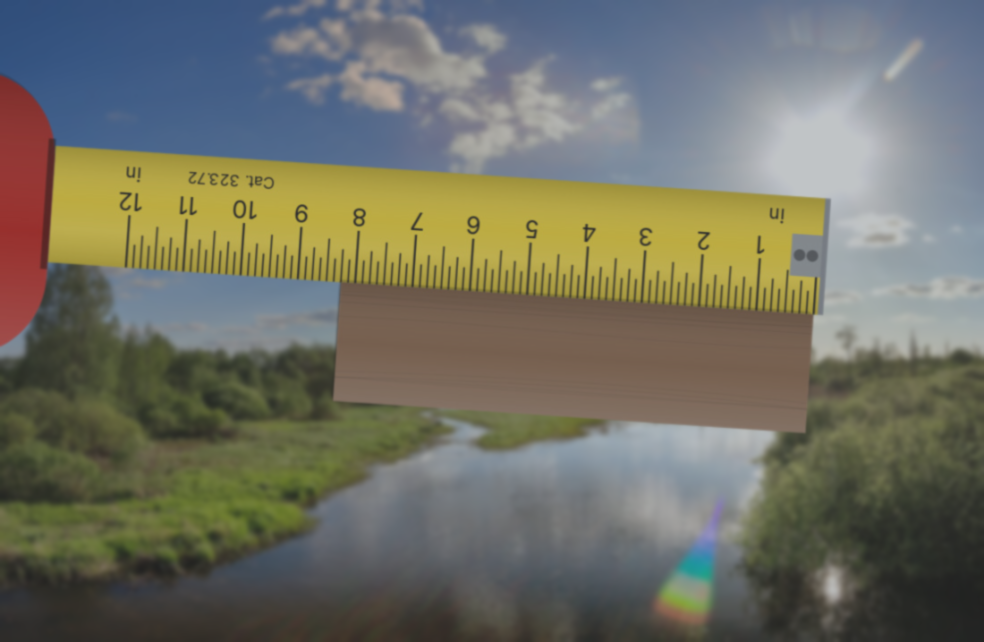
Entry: 8.25,in
